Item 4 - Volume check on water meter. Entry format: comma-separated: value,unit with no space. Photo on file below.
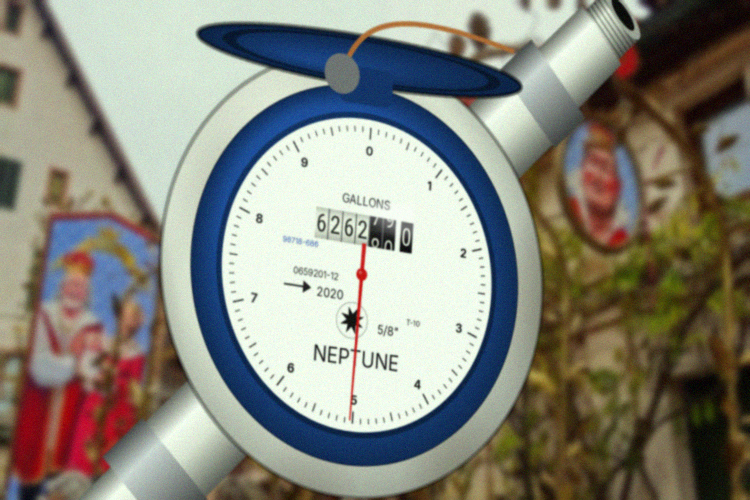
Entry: 6262795.0,gal
